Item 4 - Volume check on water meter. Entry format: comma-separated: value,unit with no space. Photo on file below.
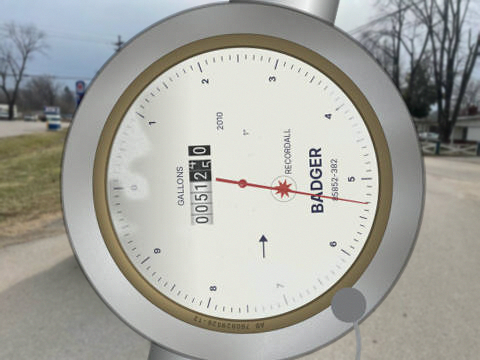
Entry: 51245.3,gal
